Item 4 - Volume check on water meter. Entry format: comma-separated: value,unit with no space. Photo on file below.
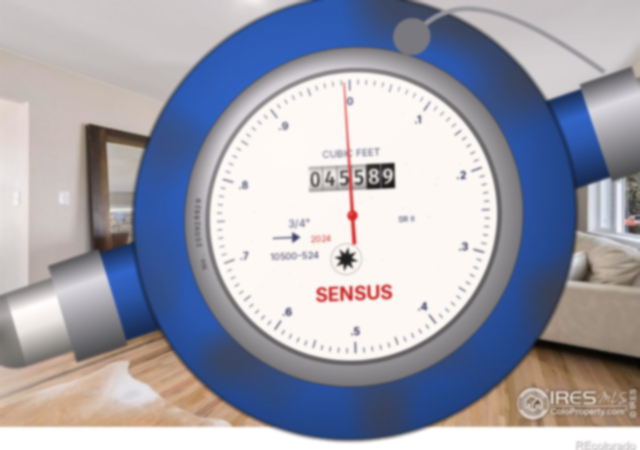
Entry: 45588.99,ft³
